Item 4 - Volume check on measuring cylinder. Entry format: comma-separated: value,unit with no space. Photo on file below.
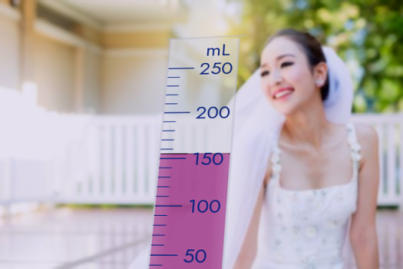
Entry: 155,mL
